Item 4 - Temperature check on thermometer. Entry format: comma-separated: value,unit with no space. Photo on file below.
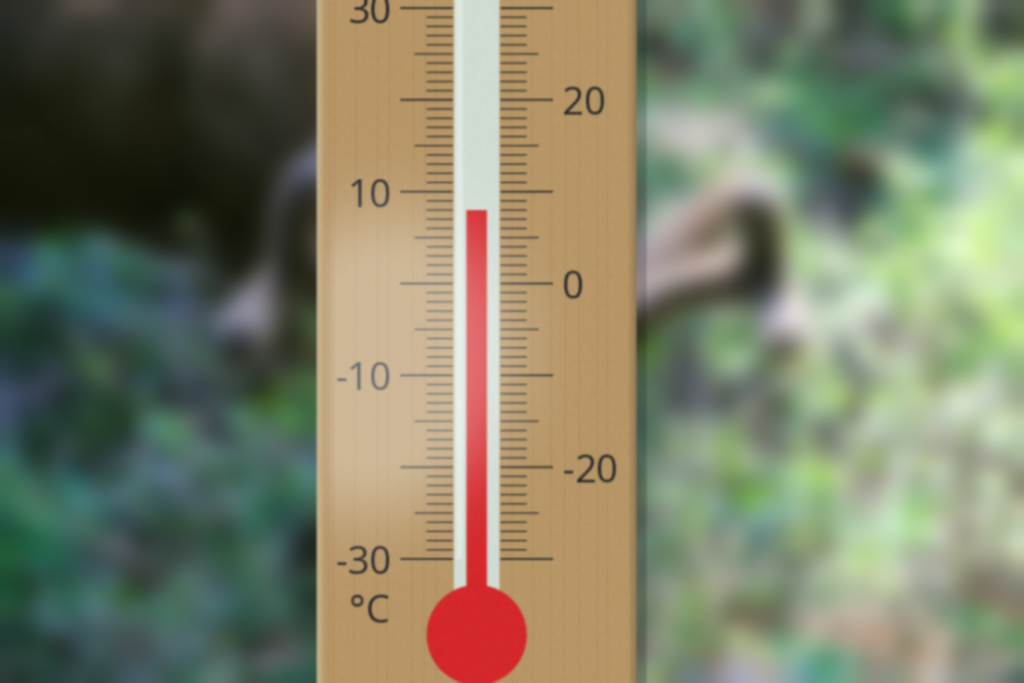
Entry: 8,°C
